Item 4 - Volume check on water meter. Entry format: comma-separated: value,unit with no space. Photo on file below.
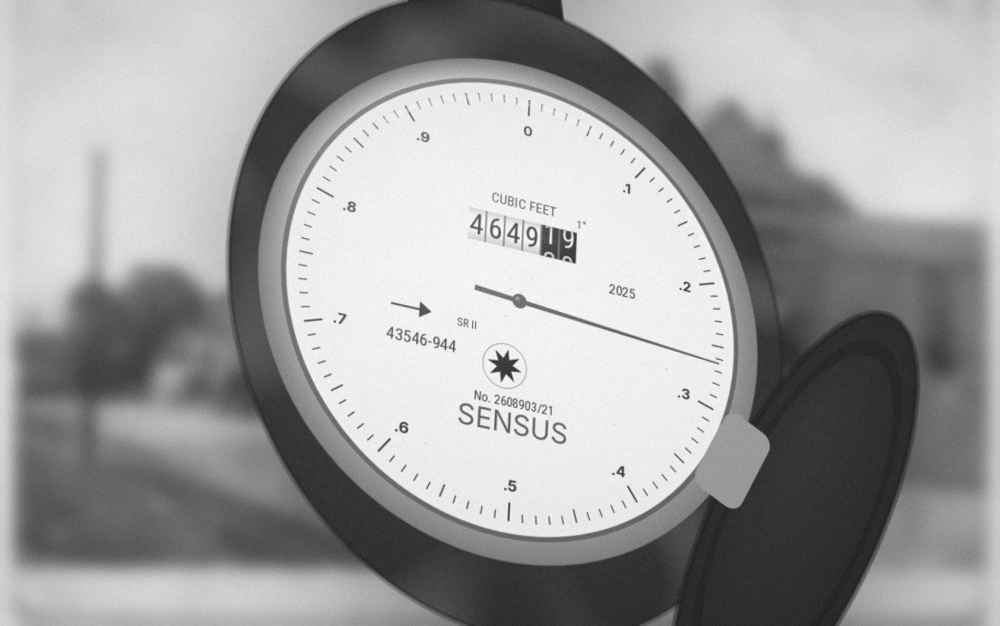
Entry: 464919.26,ft³
